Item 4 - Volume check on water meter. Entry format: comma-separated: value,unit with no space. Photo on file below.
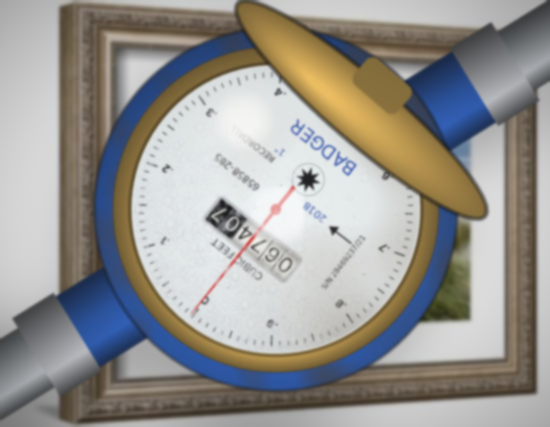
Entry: 67407.00,ft³
